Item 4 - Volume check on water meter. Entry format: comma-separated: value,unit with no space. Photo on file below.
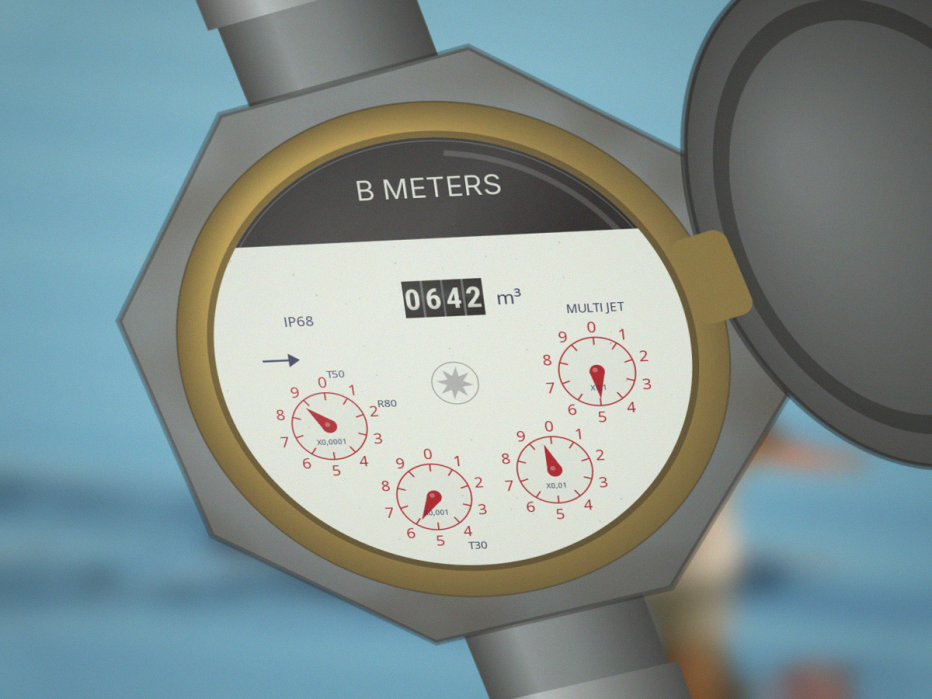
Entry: 642.4958,m³
